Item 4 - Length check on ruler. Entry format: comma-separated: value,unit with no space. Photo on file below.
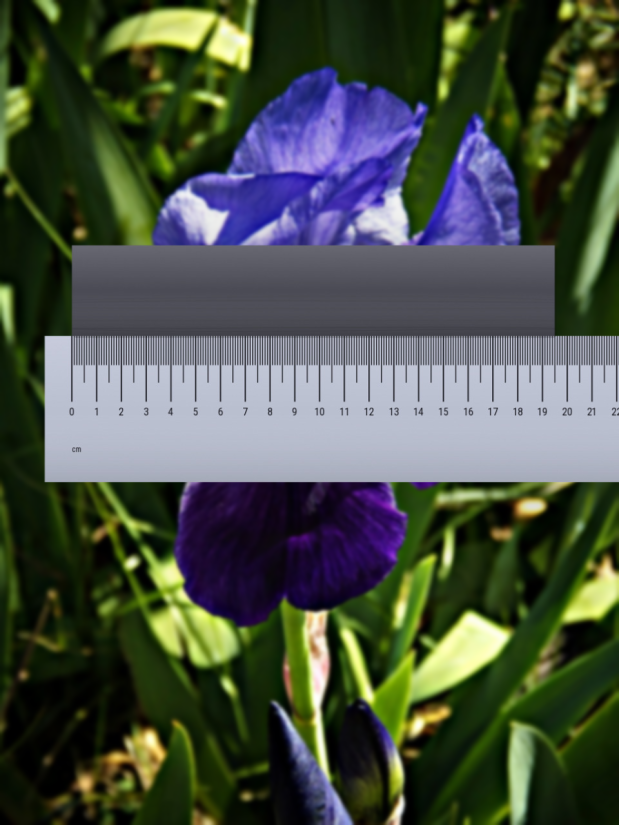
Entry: 19.5,cm
